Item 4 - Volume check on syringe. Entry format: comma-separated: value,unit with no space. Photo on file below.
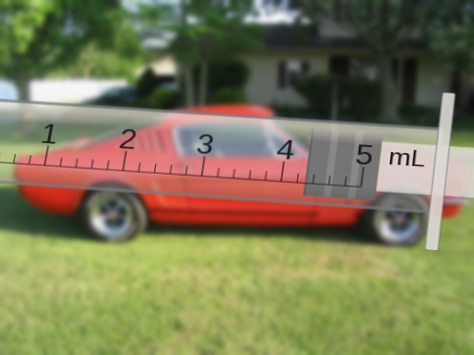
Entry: 4.3,mL
